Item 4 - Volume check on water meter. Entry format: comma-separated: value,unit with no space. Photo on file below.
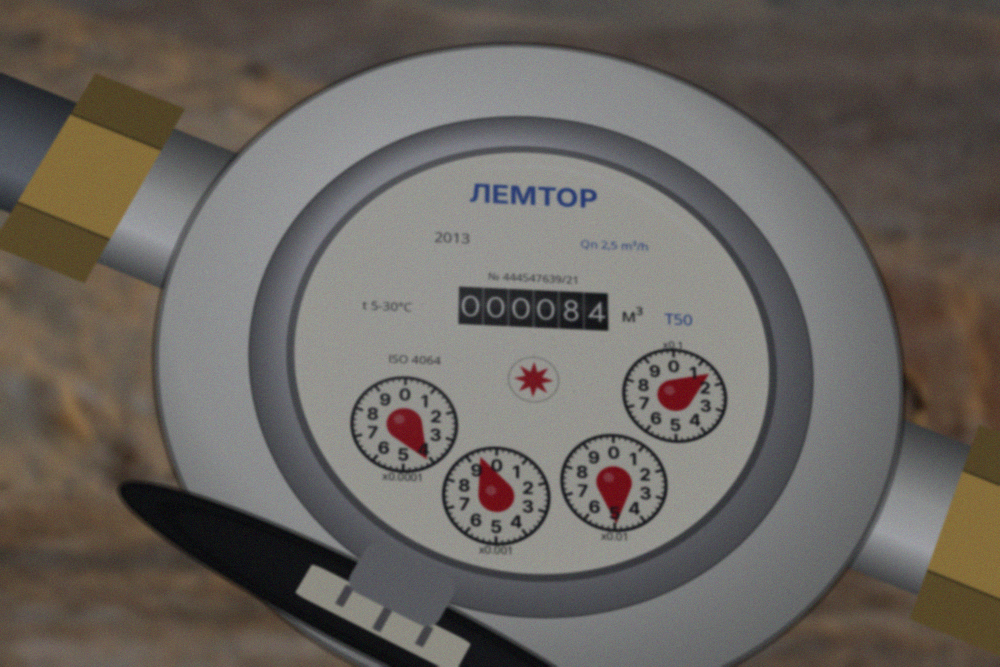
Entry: 84.1494,m³
